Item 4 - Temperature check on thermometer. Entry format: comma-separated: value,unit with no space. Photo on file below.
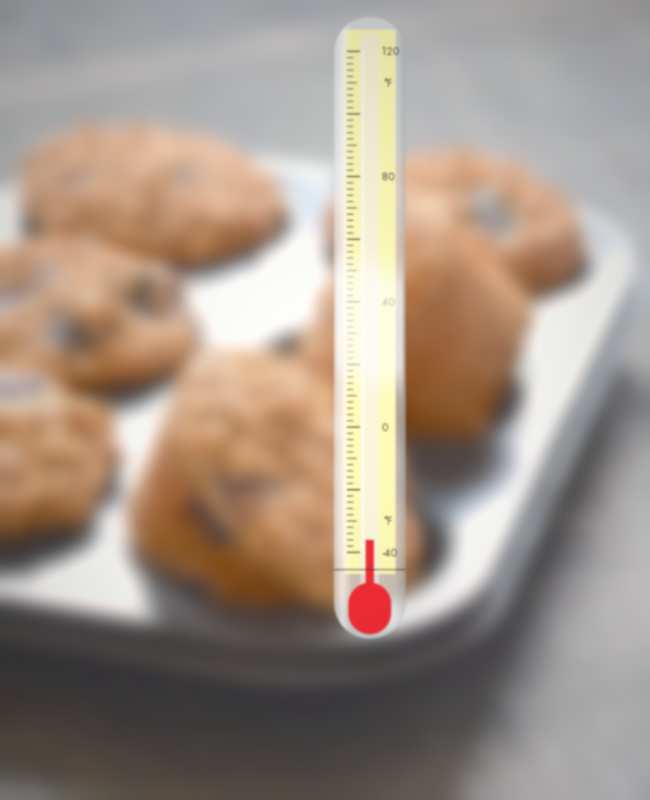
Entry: -36,°F
